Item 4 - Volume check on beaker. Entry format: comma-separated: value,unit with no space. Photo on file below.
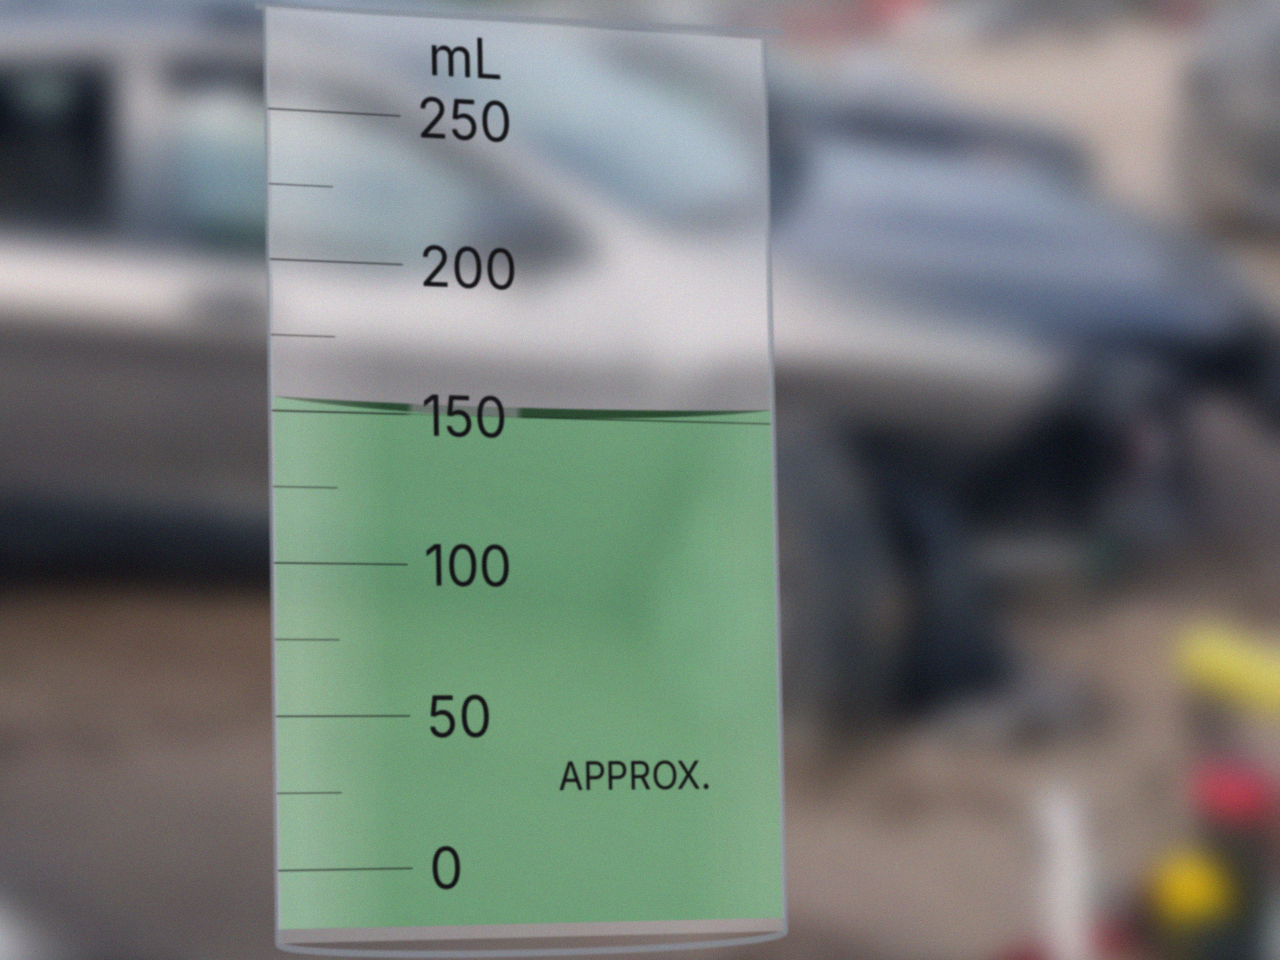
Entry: 150,mL
